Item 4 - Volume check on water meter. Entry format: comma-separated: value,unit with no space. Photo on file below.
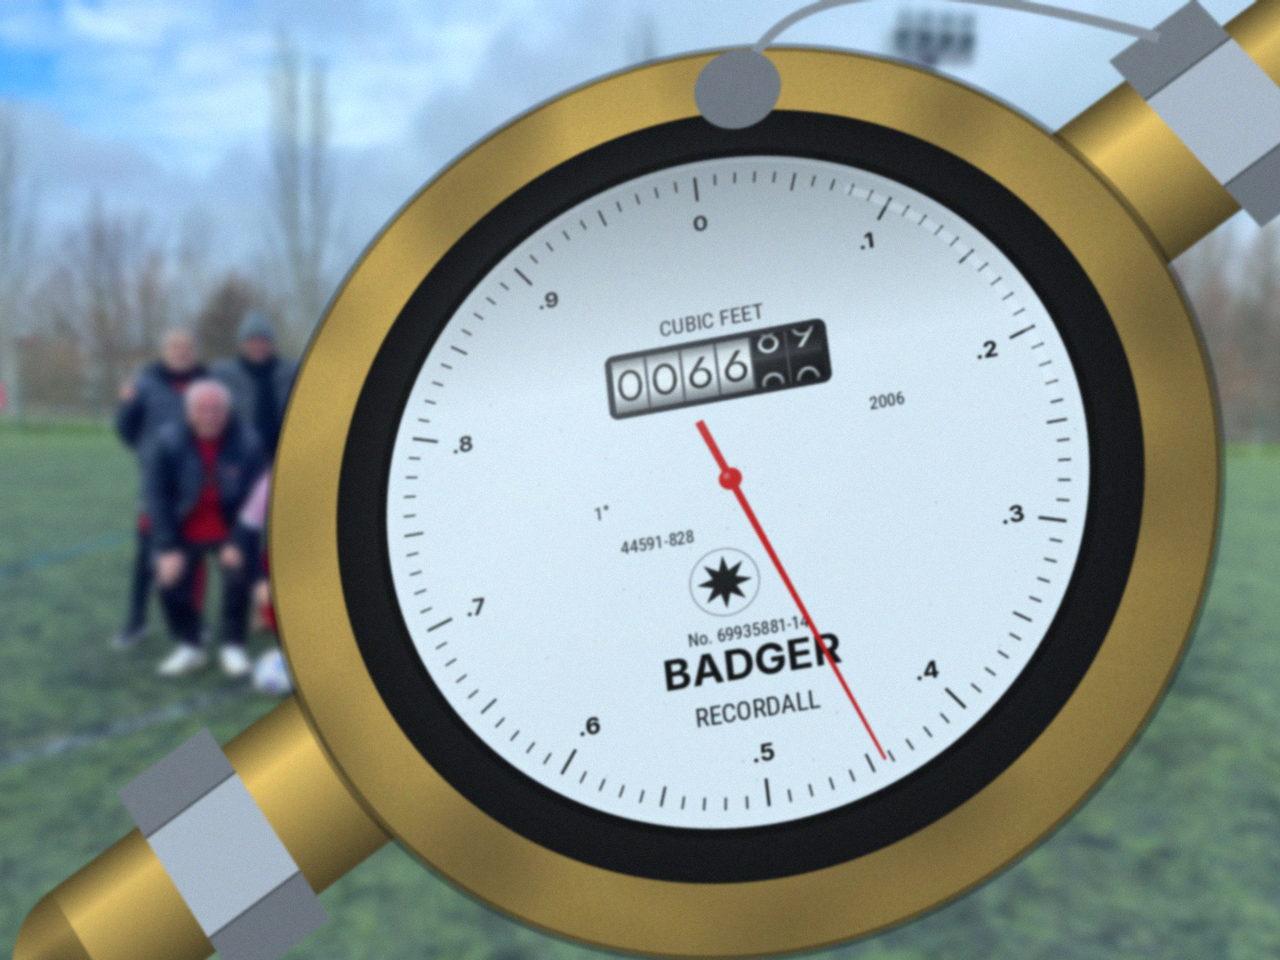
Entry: 6689.44,ft³
